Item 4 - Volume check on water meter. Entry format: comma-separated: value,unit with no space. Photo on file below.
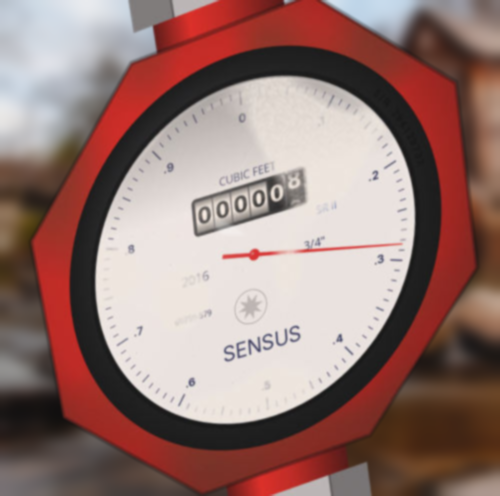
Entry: 8.28,ft³
